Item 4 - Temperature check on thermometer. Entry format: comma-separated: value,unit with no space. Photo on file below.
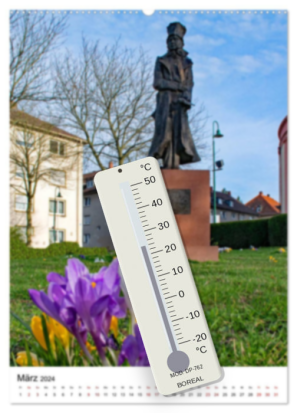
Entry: 24,°C
